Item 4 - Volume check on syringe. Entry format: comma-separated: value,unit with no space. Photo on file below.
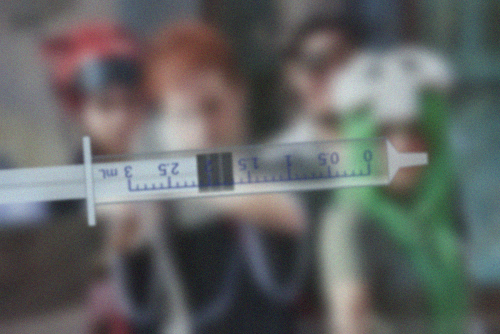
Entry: 1.7,mL
